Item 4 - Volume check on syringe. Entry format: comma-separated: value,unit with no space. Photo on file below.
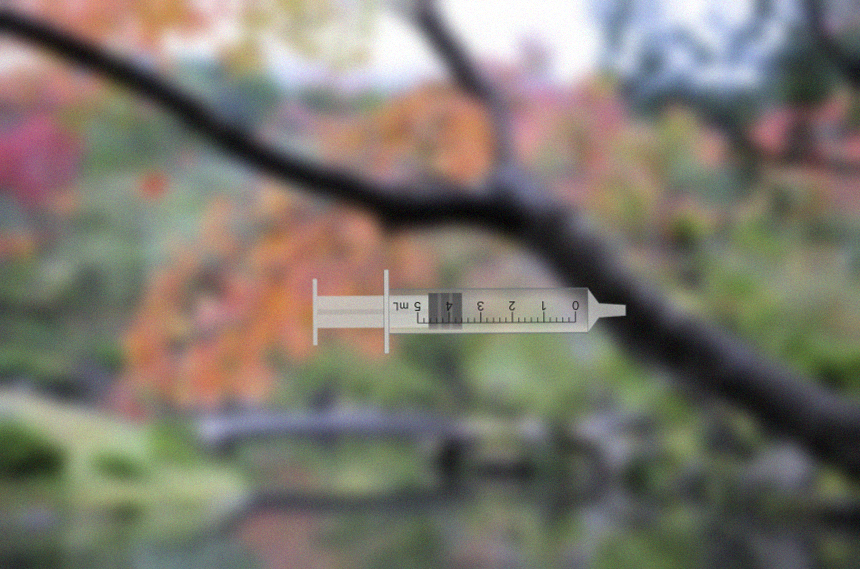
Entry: 3.6,mL
